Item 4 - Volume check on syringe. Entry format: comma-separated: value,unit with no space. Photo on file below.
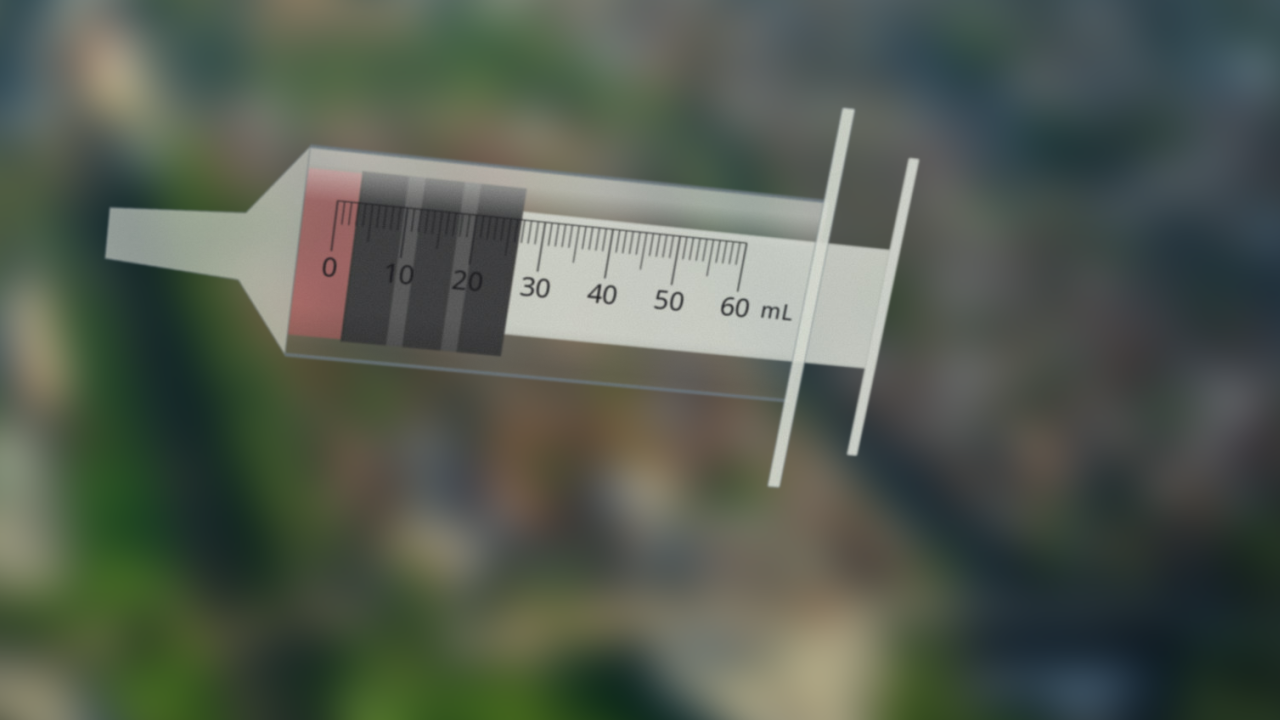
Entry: 3,mL
